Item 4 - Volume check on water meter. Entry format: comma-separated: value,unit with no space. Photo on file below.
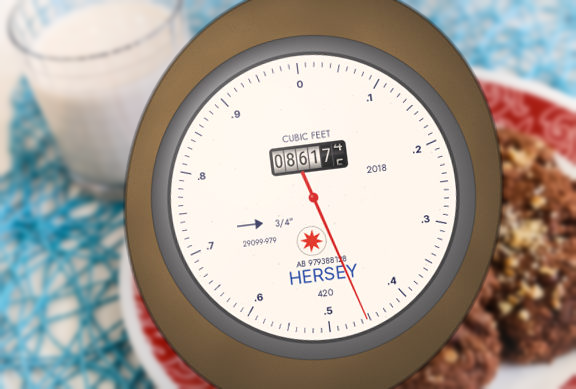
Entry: 86174.45,ft³
